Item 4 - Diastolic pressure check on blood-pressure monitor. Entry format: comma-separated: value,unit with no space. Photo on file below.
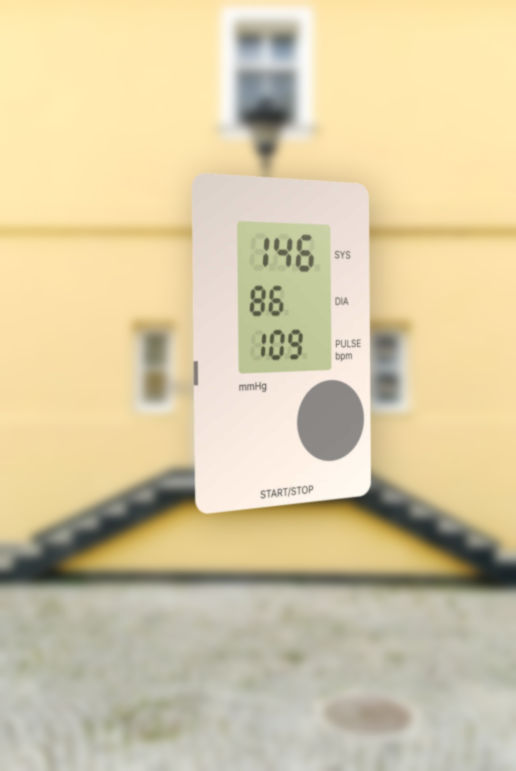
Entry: 86,mmHg
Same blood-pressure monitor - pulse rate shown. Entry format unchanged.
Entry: 109,bpm
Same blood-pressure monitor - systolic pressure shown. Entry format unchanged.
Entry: 146,mmHg
